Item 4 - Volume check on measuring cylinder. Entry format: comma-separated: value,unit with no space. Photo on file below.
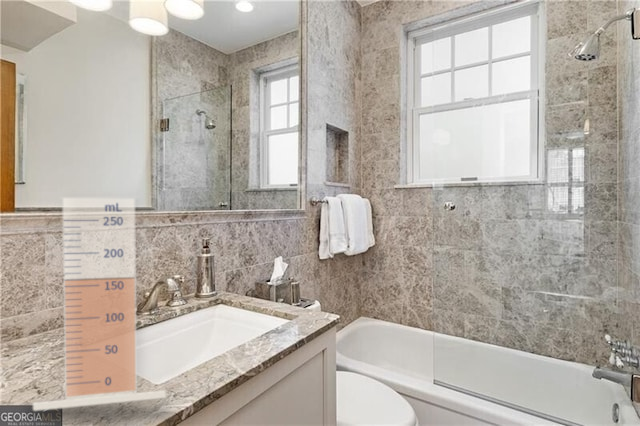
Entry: 160,mL
